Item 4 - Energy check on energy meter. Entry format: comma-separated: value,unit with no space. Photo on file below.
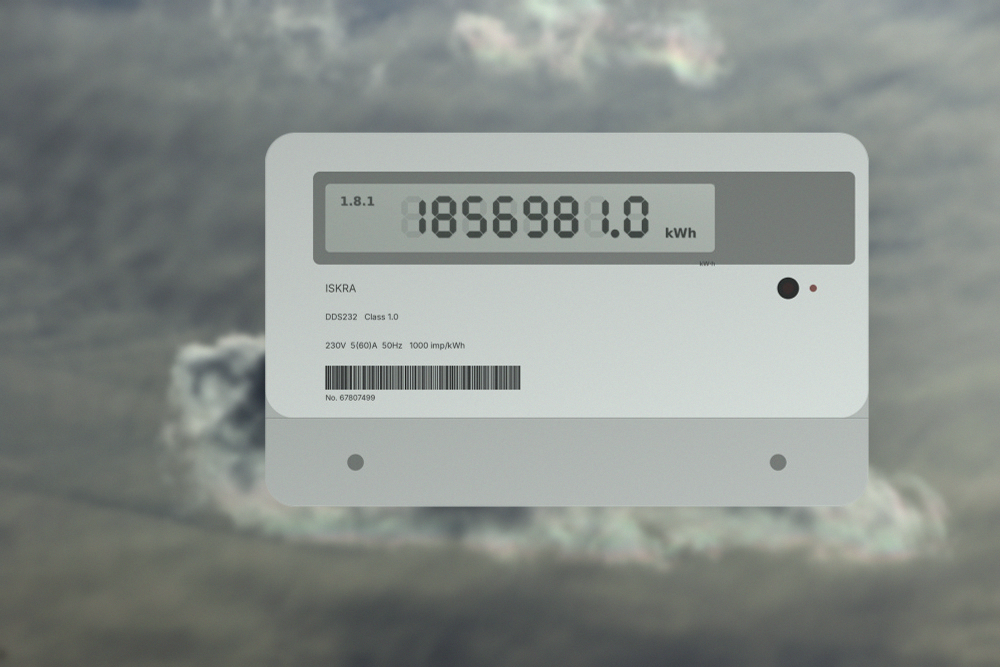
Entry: 1856981.0,kWh
